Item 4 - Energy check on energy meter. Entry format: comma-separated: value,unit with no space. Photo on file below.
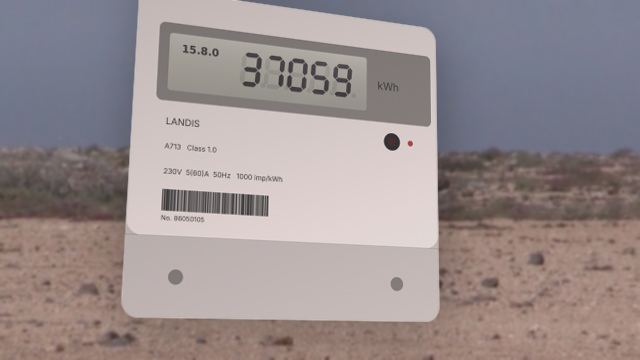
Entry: 37059,kWh
